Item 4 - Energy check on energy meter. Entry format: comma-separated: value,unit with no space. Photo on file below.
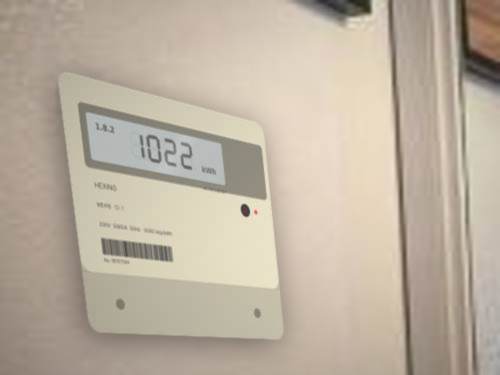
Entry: 1022,kWh
